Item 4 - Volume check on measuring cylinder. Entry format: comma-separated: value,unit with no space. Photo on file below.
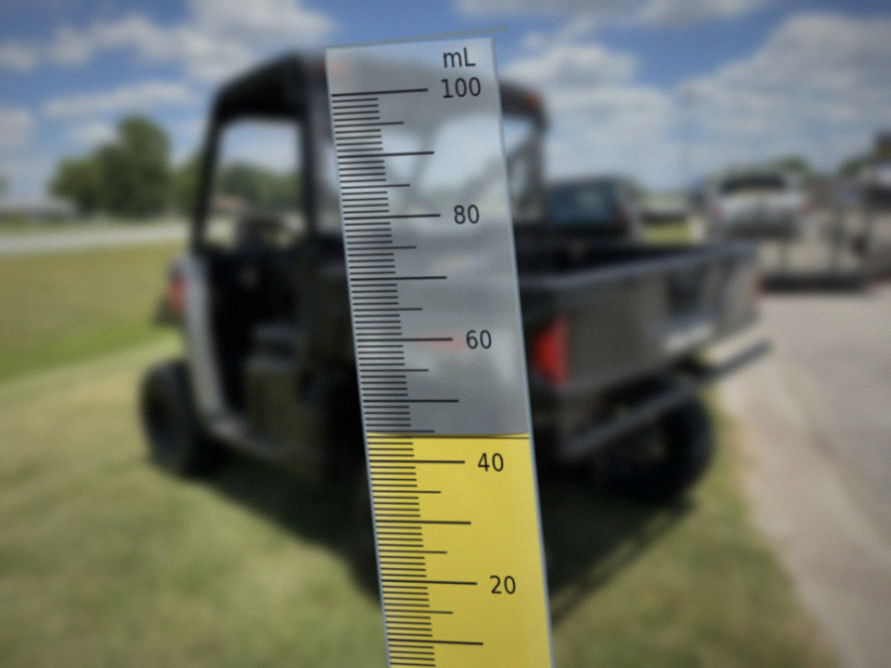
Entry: 44,mL
